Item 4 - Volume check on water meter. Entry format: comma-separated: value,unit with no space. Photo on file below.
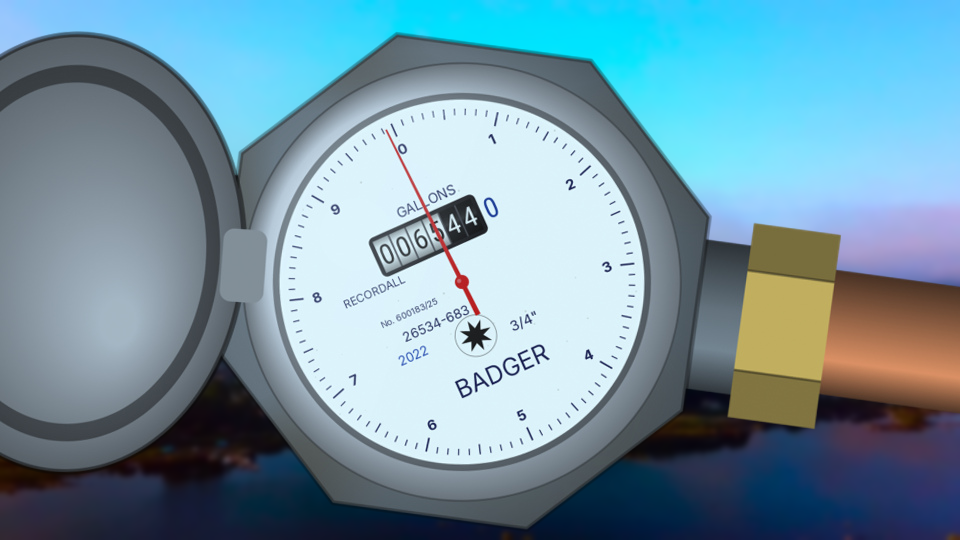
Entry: 65439.9,gal
